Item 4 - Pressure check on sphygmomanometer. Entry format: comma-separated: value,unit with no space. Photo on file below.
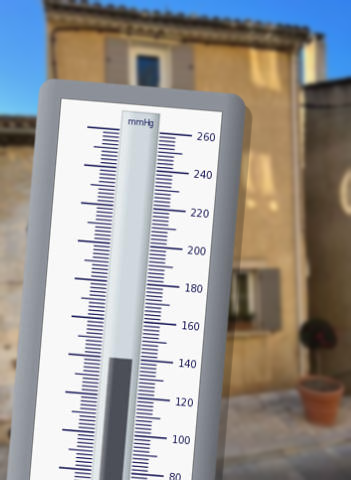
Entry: 140,mmHg
